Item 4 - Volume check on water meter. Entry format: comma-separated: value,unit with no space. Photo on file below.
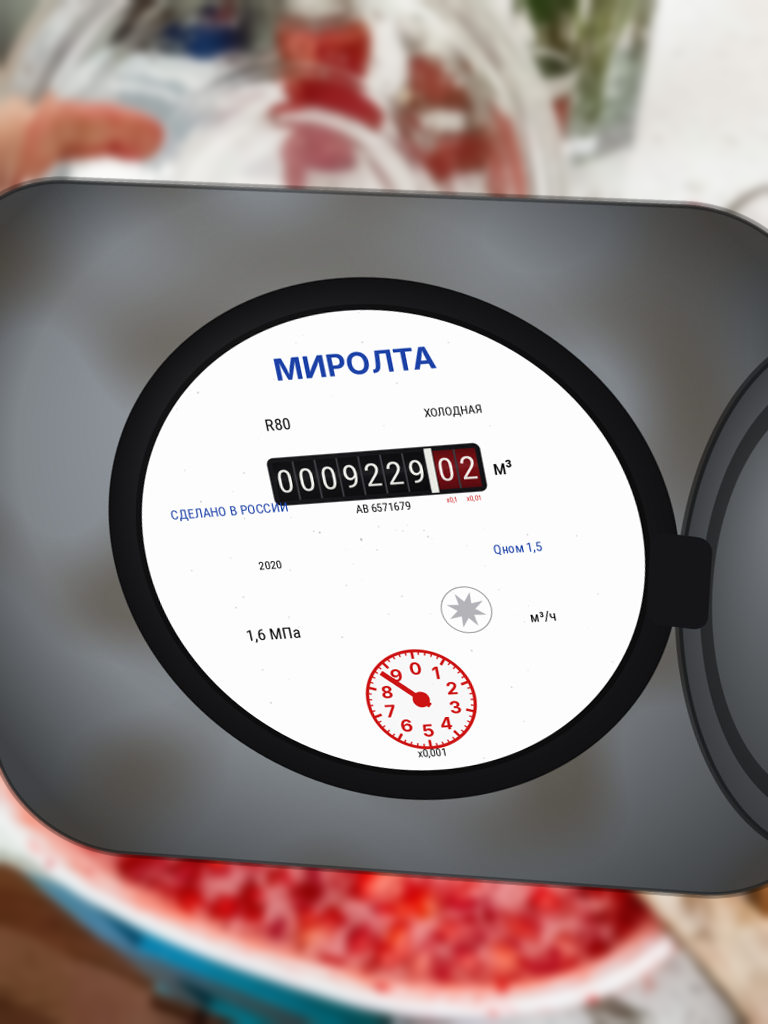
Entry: 9229.028,m³
